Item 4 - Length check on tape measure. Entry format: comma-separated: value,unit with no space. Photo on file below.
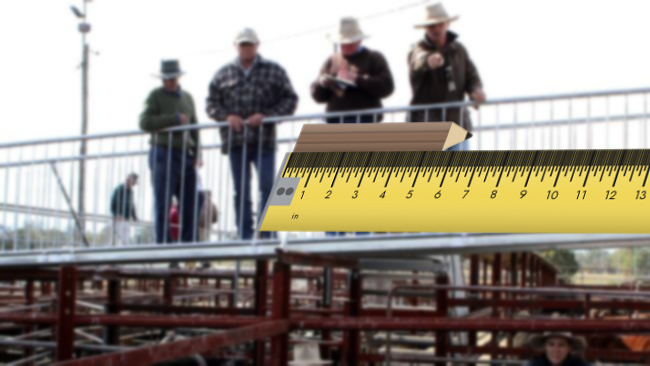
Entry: 6.5,in
